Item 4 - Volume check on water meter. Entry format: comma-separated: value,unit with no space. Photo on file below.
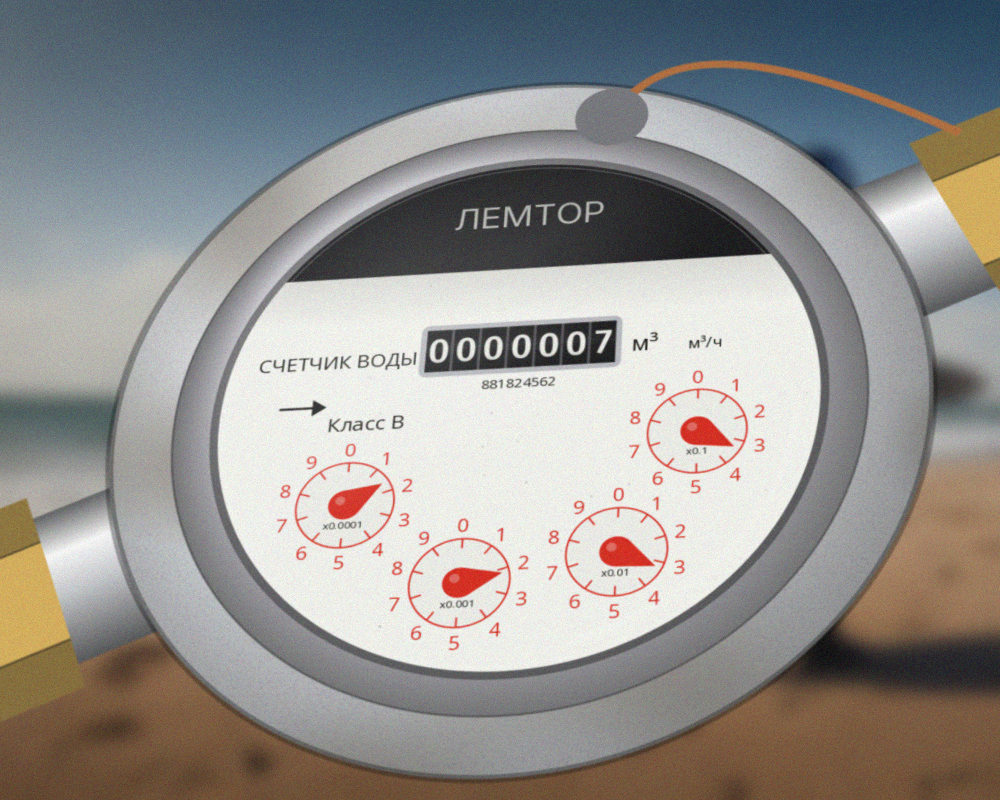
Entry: 7.3321,m³
